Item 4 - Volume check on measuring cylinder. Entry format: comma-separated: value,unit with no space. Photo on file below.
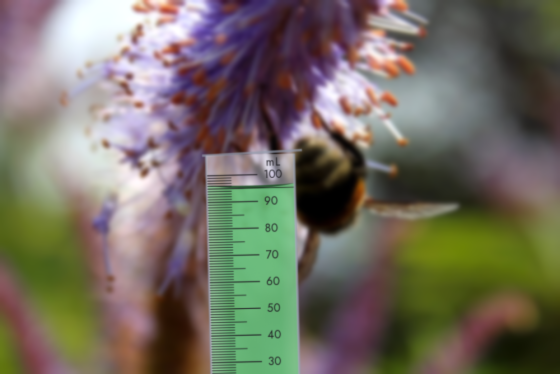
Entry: 95,mL
